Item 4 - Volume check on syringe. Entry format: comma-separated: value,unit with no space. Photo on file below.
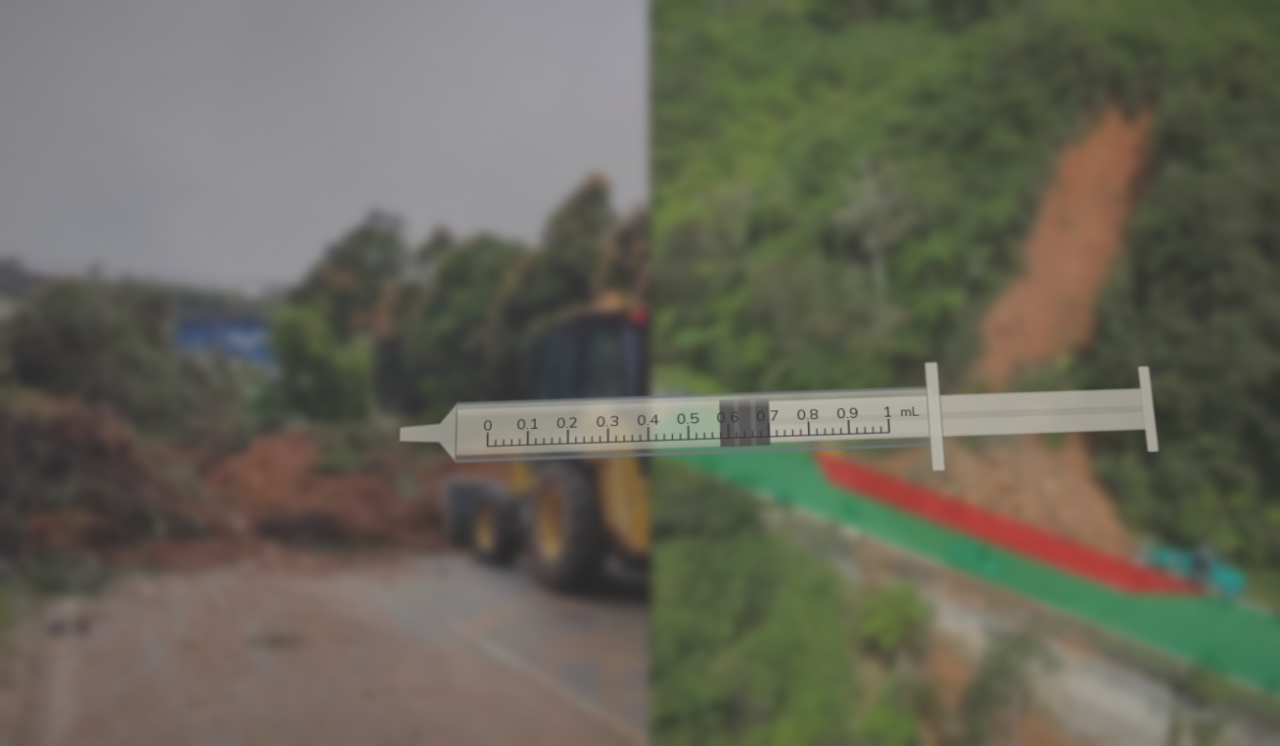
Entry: 0.58,mL
